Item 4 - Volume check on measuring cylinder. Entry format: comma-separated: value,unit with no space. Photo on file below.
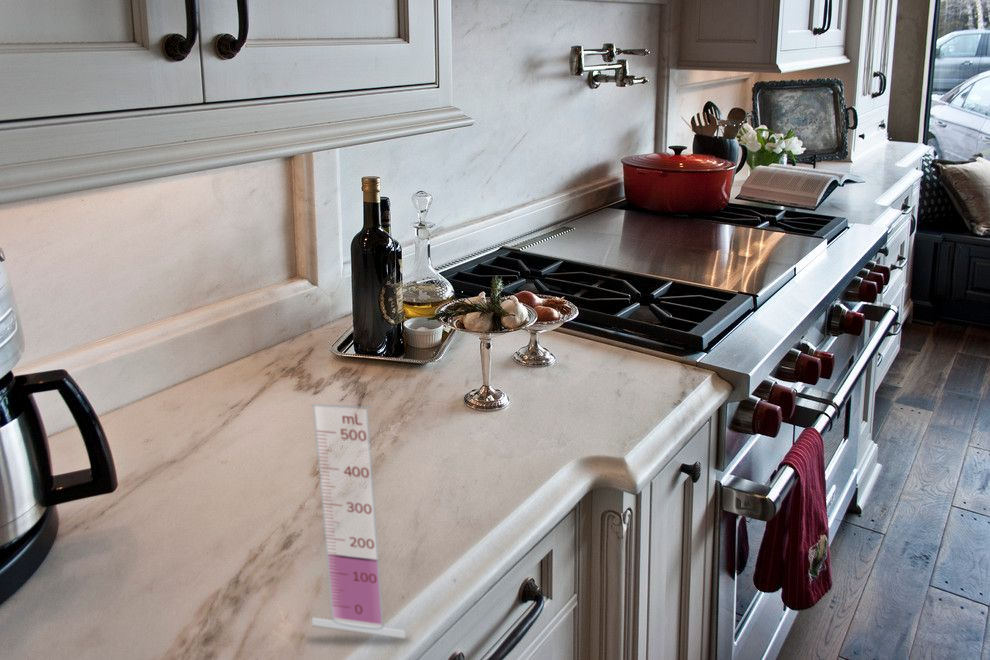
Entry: 150,mL
